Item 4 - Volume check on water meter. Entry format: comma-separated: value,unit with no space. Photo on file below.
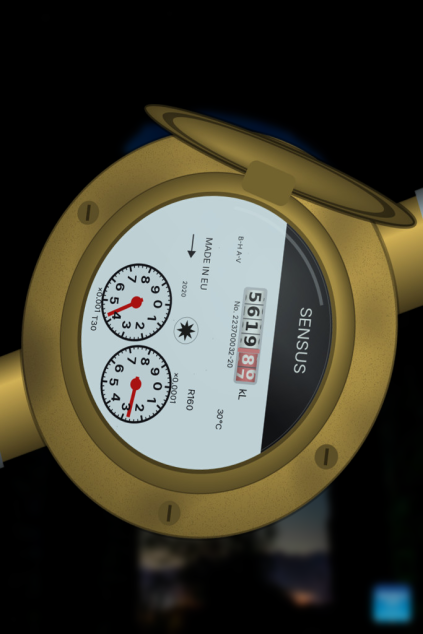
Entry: 5619.8642,kL
